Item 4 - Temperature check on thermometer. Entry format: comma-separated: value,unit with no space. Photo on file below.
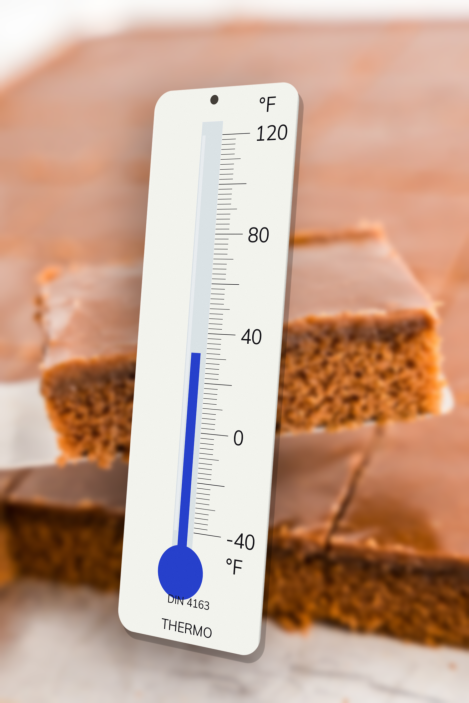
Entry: 32,°F
